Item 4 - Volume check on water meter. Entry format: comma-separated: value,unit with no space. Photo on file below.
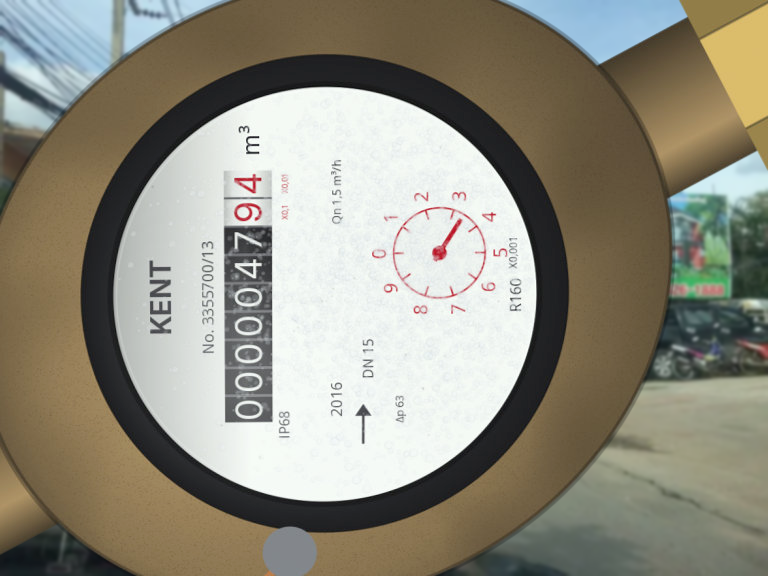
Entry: 47.943,m³
